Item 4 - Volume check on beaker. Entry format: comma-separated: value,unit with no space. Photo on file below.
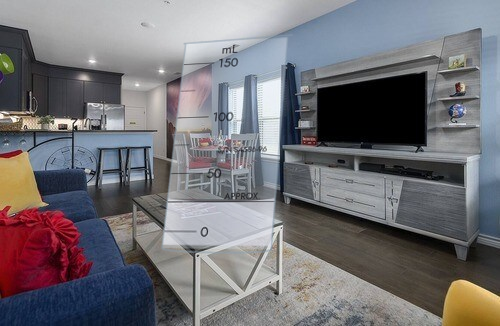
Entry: 25,mL
